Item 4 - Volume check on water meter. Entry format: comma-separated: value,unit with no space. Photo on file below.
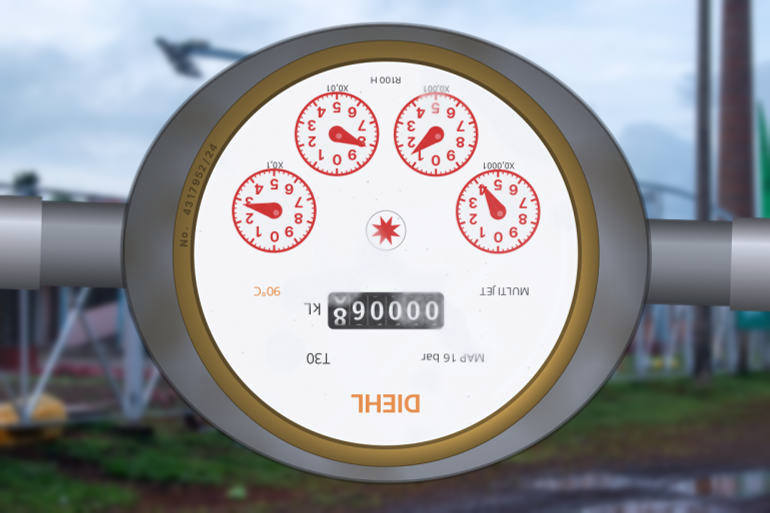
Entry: 68.2814,kL
